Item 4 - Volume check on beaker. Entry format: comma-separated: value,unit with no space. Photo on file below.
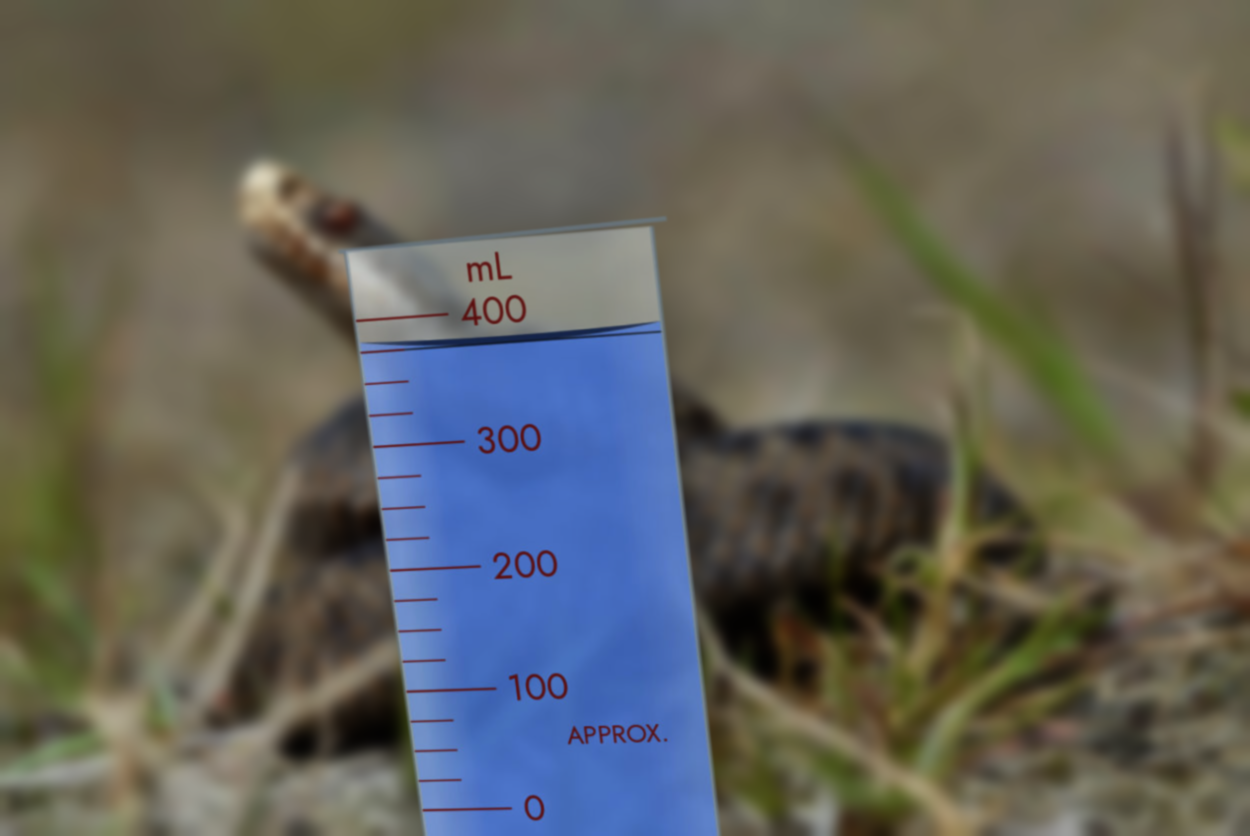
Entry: 375,mL
